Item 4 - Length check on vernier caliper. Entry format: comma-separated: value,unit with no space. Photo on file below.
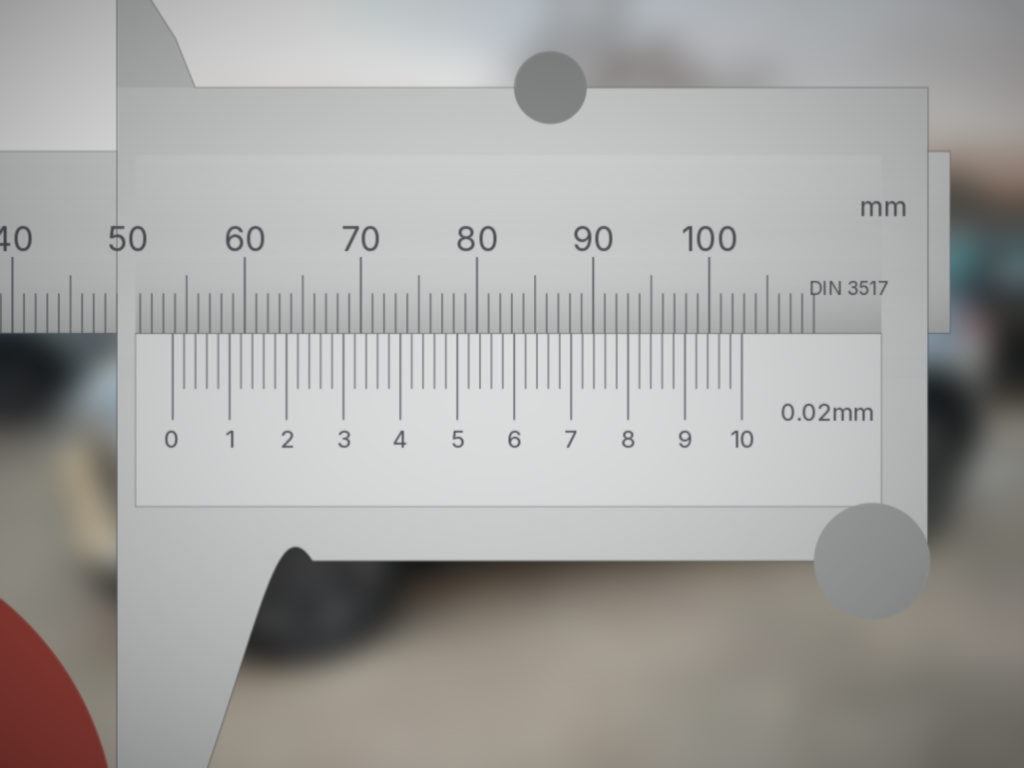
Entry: 53.8,mm
